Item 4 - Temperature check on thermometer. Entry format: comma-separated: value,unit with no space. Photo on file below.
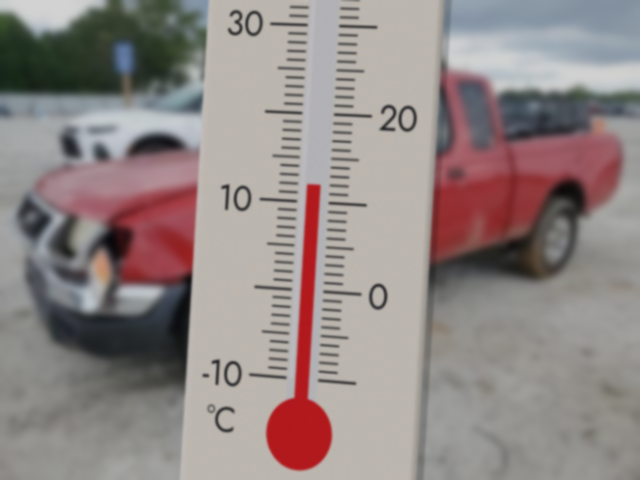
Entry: 12,°C
